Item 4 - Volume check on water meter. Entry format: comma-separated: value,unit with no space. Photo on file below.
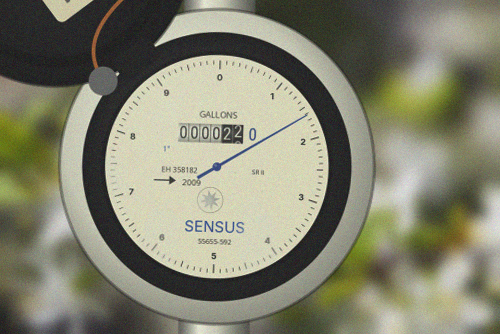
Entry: 221.6,gal
